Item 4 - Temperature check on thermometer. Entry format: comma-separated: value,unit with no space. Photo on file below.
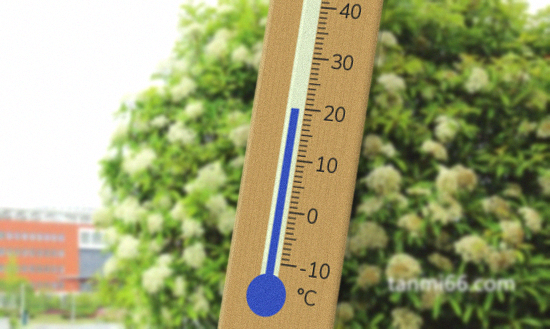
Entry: 20,°C
